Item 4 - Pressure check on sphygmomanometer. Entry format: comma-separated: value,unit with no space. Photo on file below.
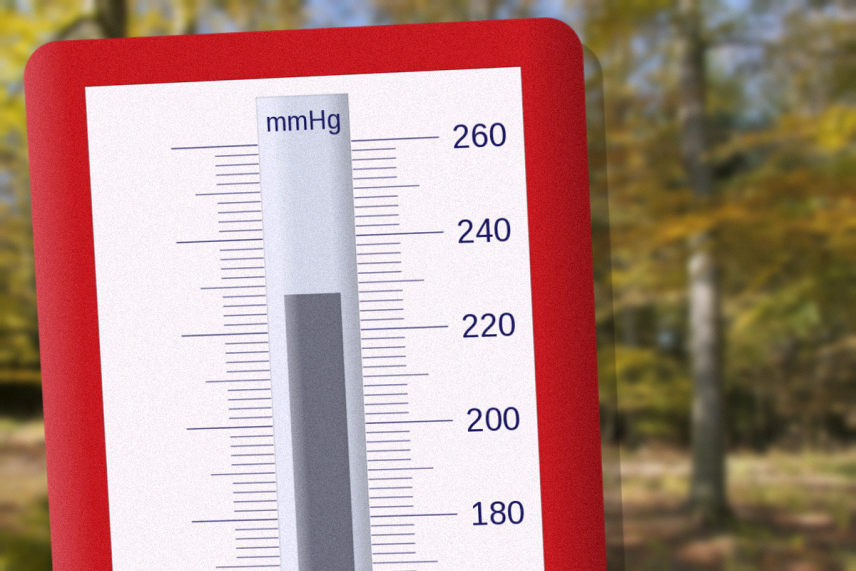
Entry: 228,mmHg
